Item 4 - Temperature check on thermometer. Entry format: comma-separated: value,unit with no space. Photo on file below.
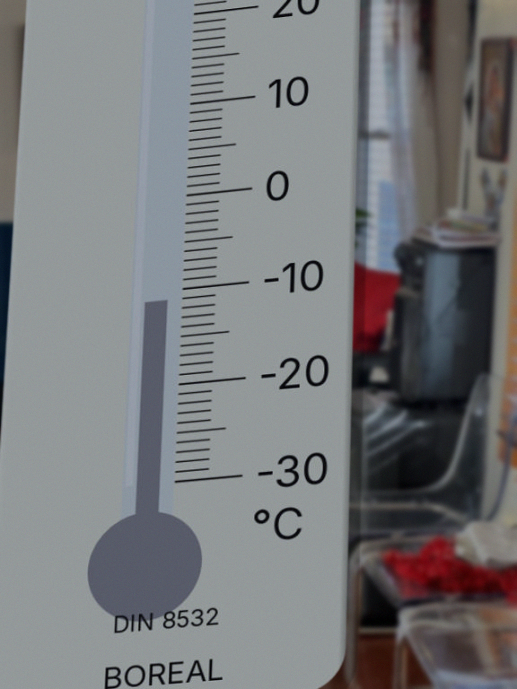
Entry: -11,°C
